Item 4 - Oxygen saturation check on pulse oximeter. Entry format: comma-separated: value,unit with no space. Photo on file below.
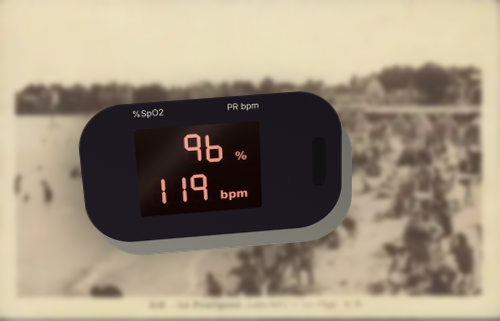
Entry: 96,%
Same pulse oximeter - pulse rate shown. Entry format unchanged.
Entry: 119,bpm
